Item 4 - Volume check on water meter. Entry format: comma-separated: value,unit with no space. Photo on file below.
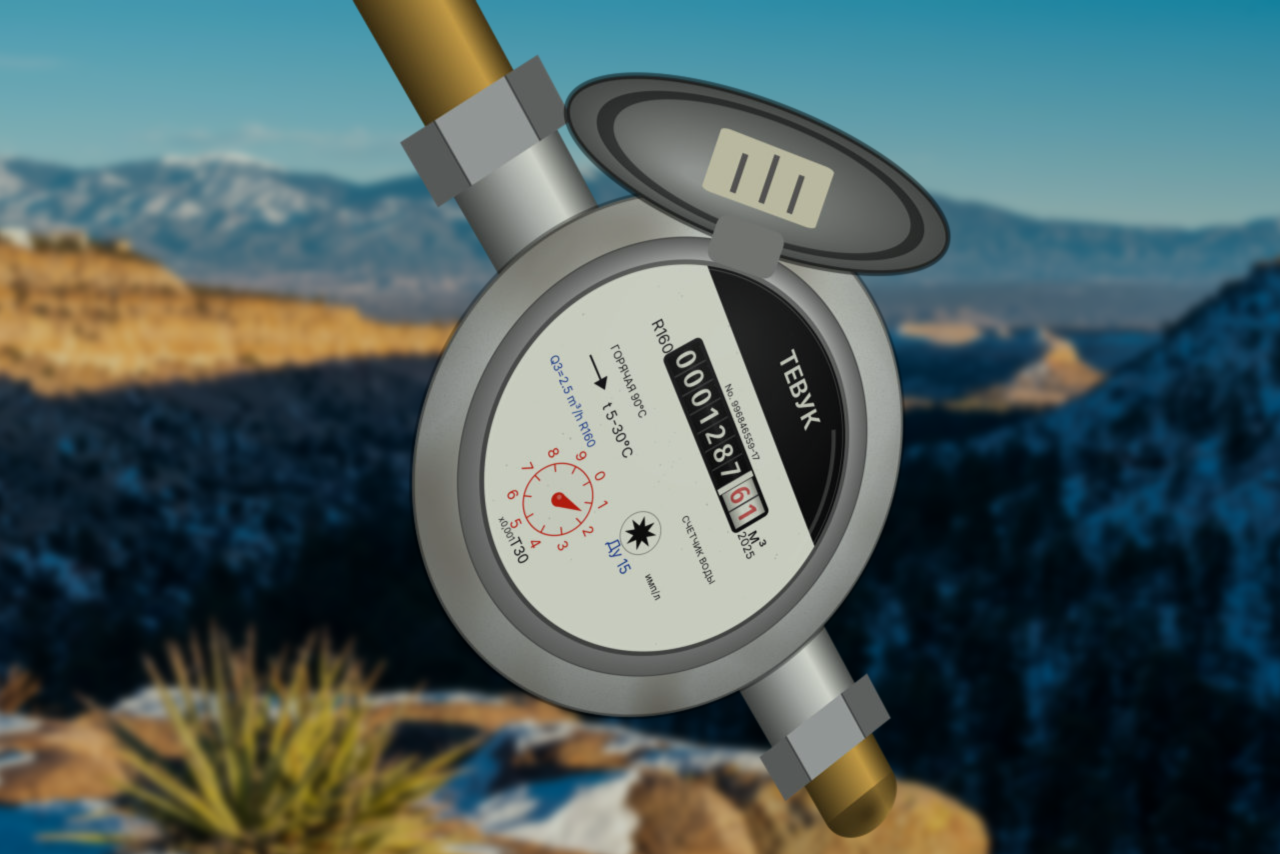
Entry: 1287.611,m³
